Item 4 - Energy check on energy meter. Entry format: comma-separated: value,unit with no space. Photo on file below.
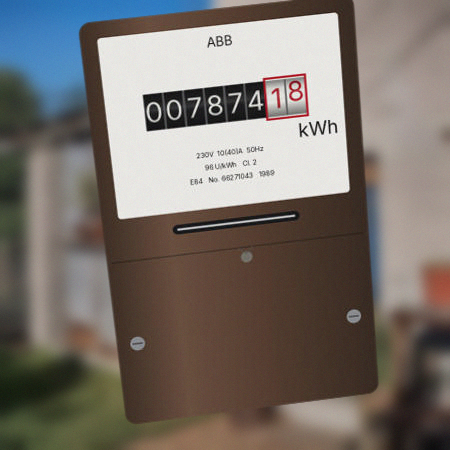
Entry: 7874.18,kWh
